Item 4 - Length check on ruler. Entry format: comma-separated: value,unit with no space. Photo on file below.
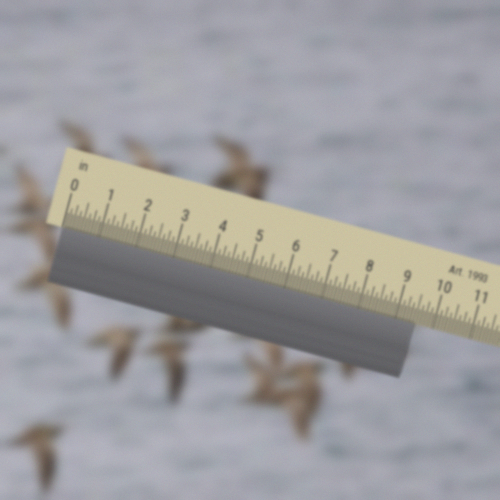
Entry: 9.5,in
